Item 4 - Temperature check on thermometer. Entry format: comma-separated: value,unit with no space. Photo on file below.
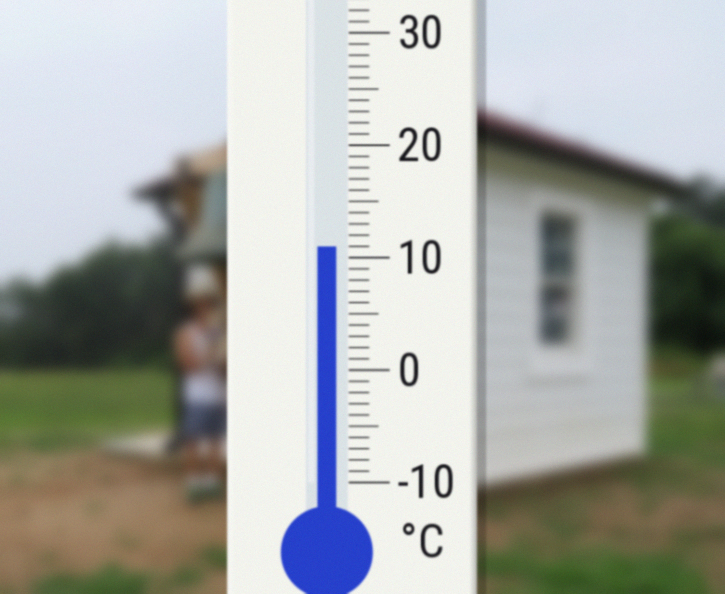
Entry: 11,°C
